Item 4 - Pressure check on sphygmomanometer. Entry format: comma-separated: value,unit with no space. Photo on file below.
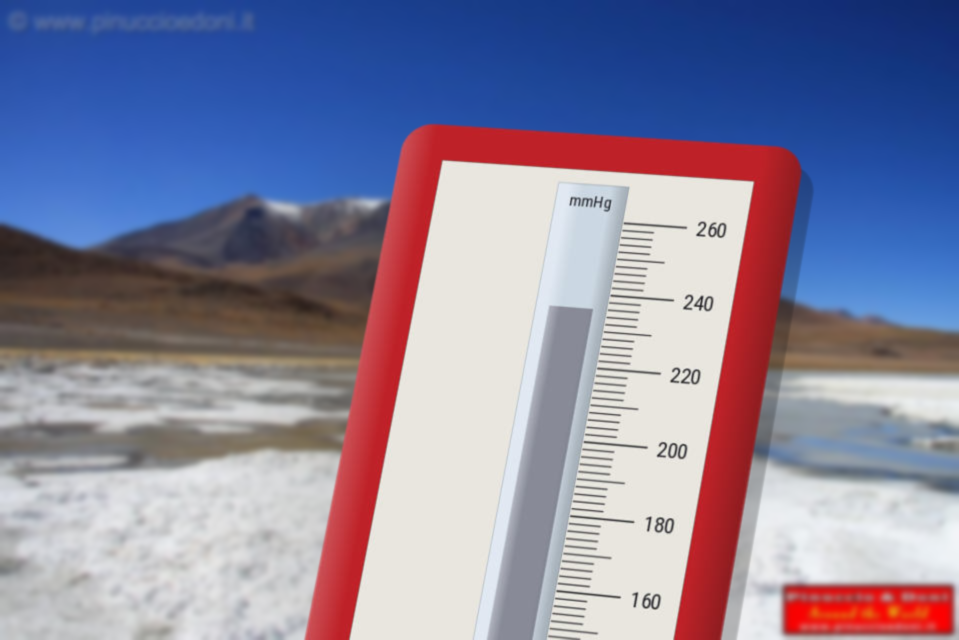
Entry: 236,mmHg
